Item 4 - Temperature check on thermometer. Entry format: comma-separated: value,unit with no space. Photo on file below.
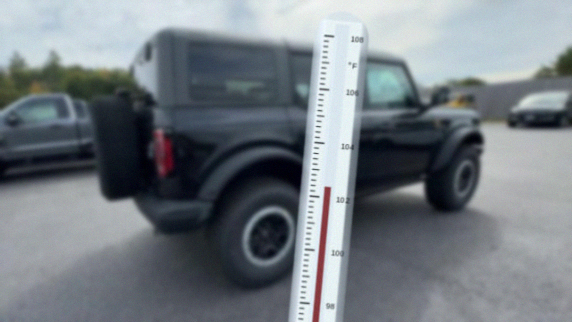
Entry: 102.4,°F
